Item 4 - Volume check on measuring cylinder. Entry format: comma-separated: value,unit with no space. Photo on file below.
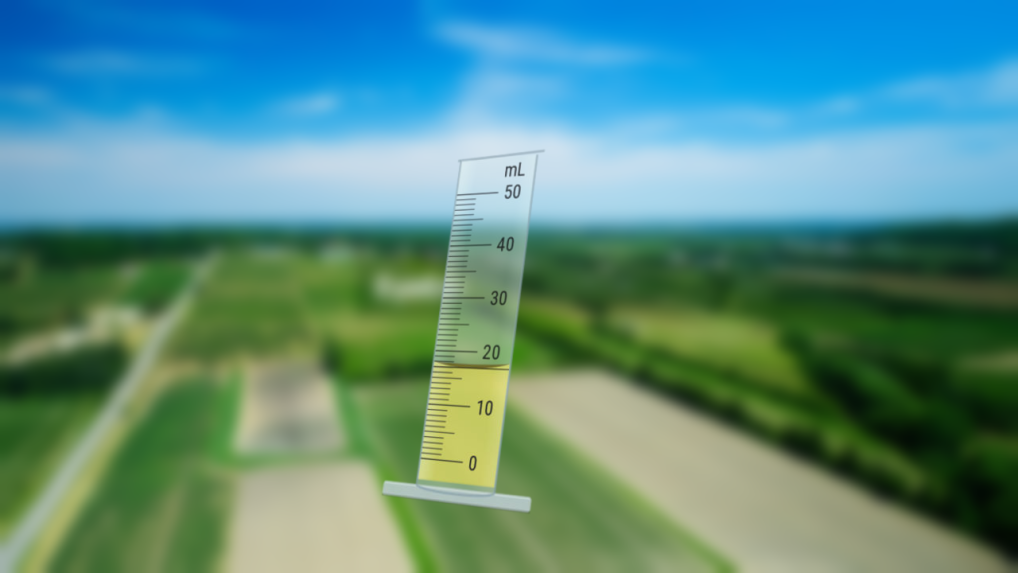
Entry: 17,mL
